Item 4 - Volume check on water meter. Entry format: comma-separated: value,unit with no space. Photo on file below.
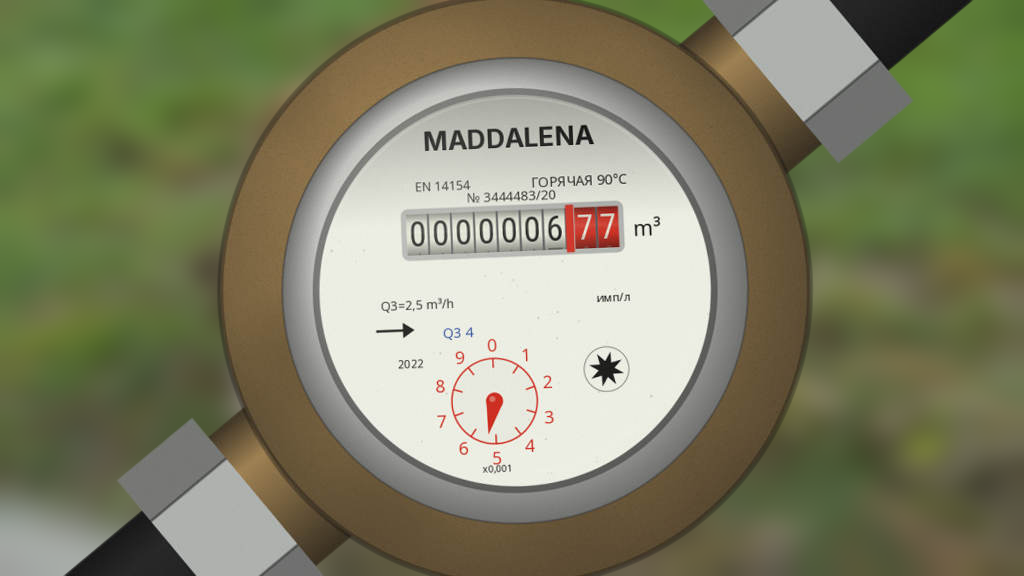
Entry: 6.775,m³
